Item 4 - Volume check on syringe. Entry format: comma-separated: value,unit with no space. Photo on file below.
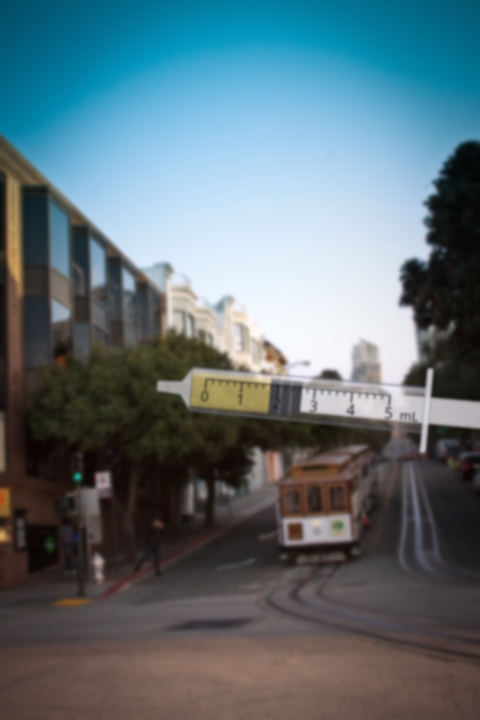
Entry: 1.8,mL
